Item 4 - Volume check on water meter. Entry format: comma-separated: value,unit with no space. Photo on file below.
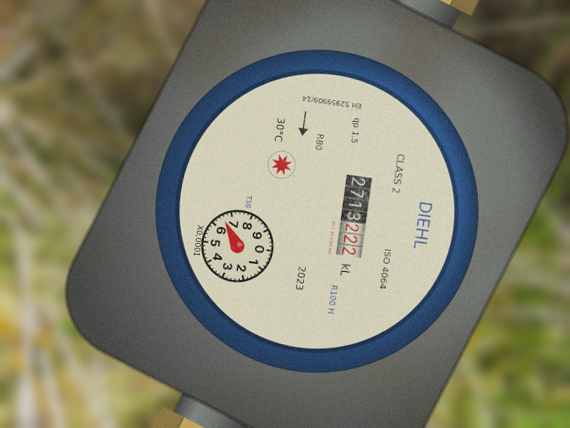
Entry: 2713.2226,kL
